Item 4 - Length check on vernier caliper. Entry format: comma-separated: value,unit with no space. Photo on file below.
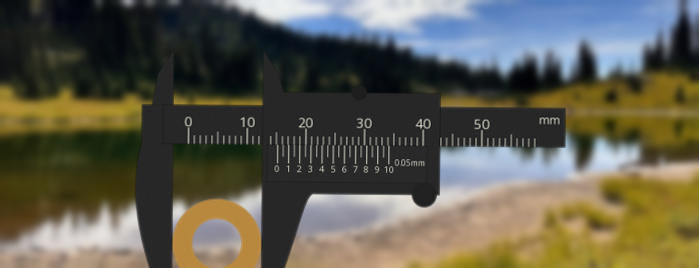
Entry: 15.2,mm
